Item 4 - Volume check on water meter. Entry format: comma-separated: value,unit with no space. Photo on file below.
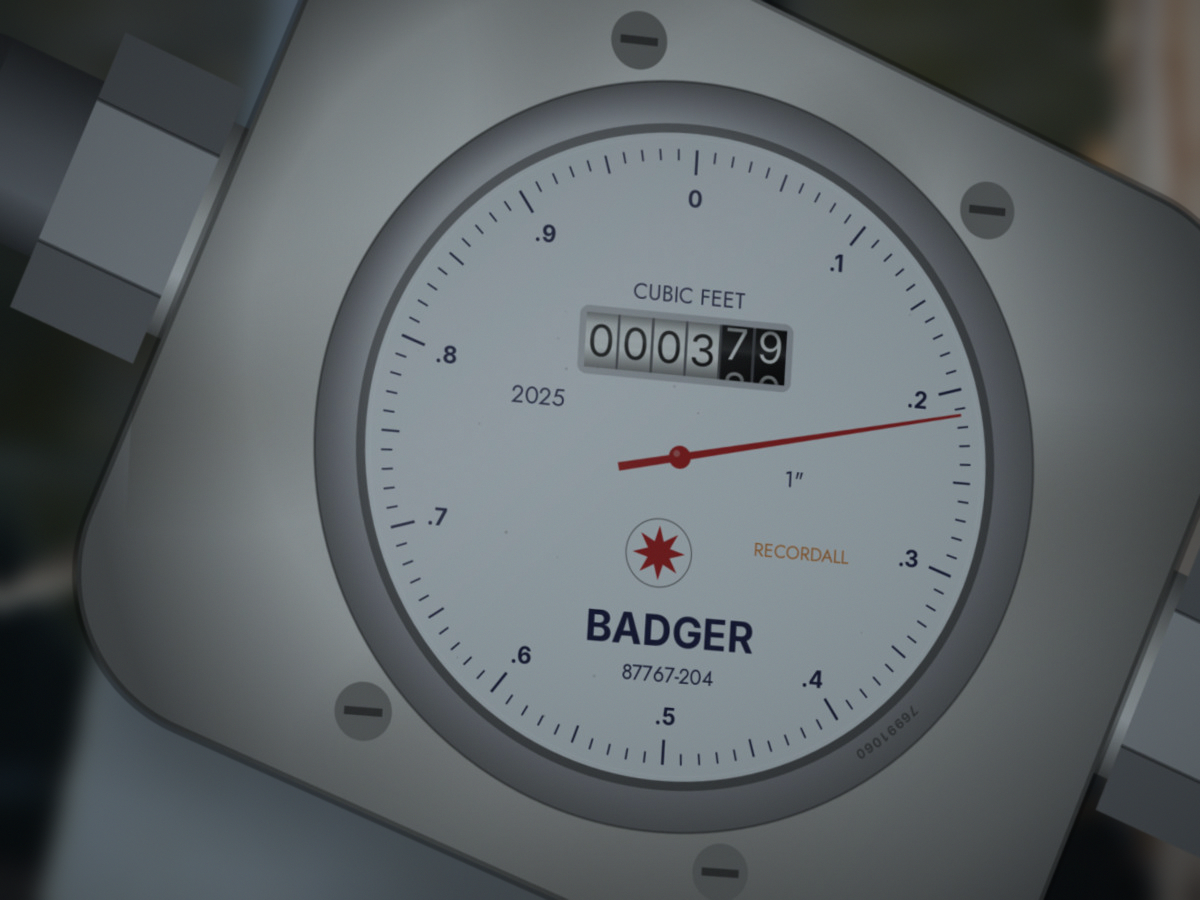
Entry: 379.21,ft³
